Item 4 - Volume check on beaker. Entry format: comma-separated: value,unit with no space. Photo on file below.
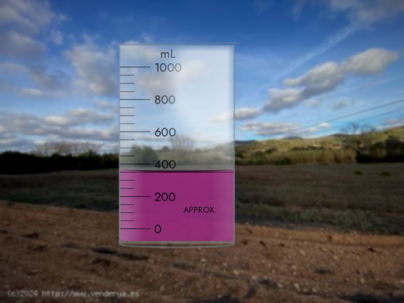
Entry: 350,mL
